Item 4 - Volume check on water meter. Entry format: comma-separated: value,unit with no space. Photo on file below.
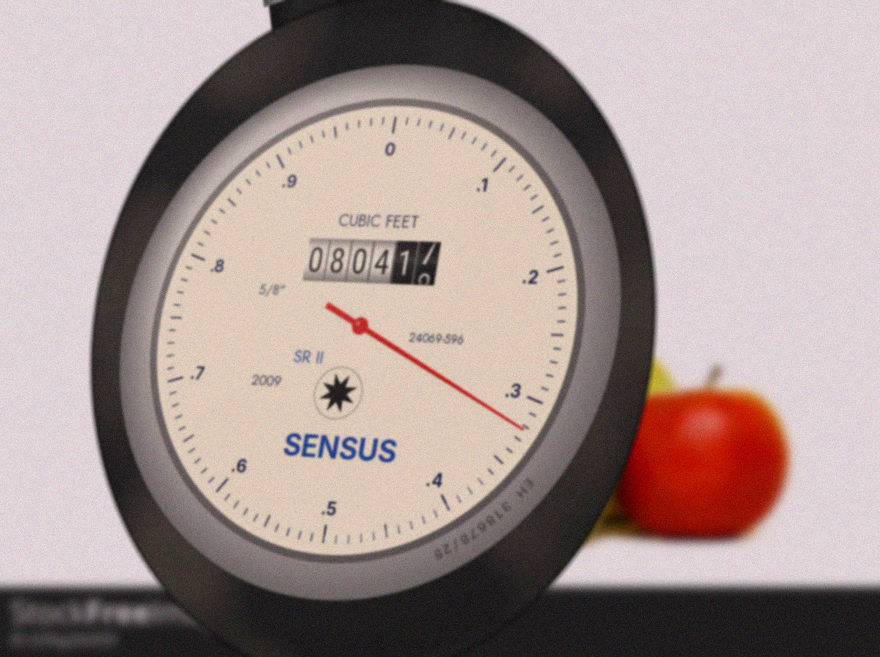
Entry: 80417.32,ft³
